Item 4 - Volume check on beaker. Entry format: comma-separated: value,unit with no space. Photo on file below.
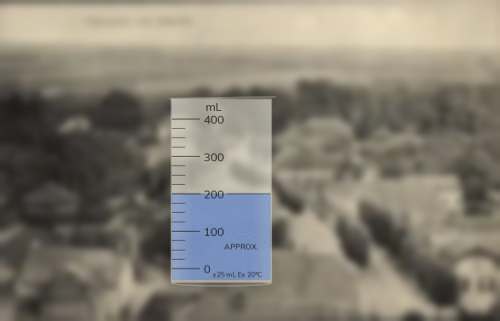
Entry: 200,mL
